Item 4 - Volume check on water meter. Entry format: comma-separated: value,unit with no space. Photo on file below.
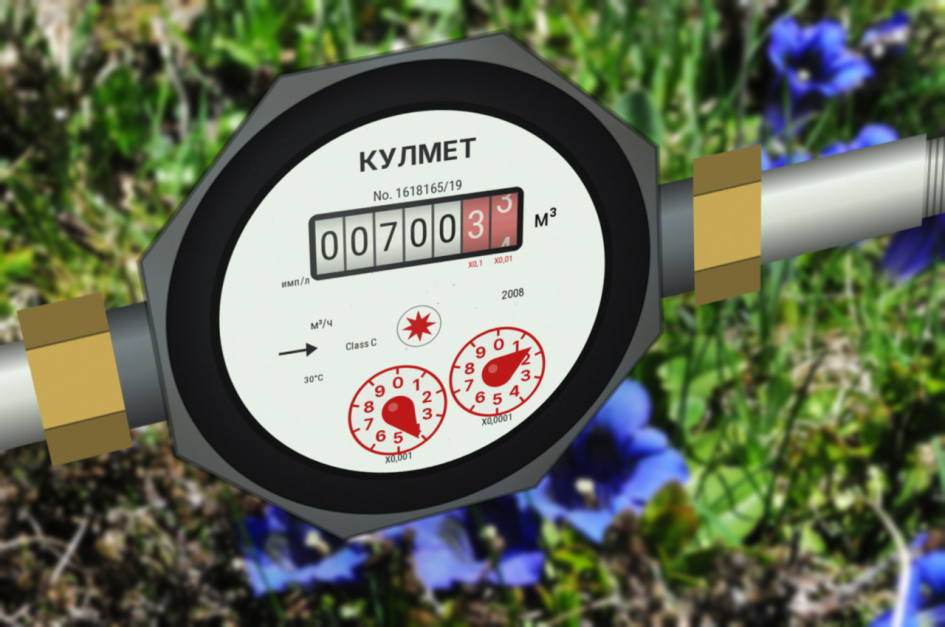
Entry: 700.3341,m³
